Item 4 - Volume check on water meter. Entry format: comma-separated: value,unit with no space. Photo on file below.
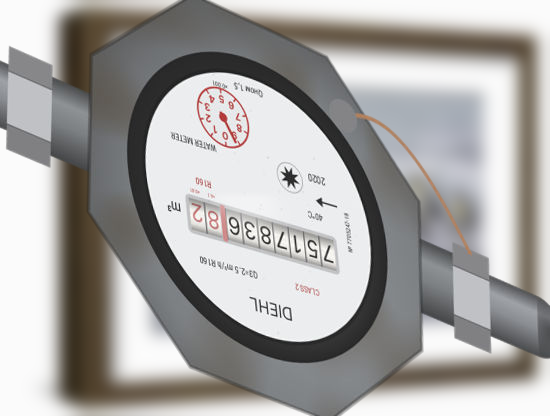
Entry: 7517836.819,m³
